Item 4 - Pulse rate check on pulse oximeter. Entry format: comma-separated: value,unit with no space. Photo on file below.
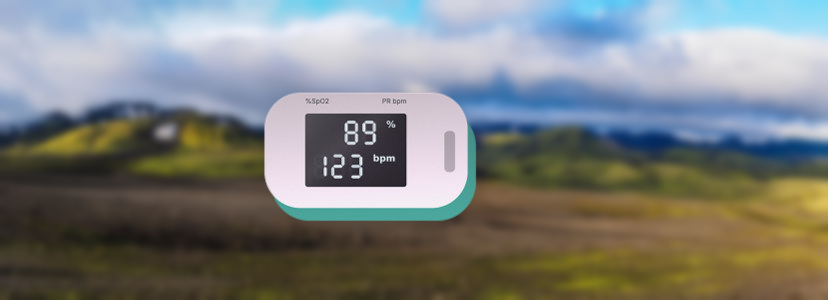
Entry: 123,bpm
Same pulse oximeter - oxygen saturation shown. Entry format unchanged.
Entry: 89,%
